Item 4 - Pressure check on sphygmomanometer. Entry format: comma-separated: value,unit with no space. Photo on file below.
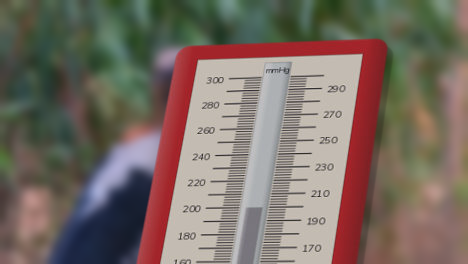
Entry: 200,mmHg
